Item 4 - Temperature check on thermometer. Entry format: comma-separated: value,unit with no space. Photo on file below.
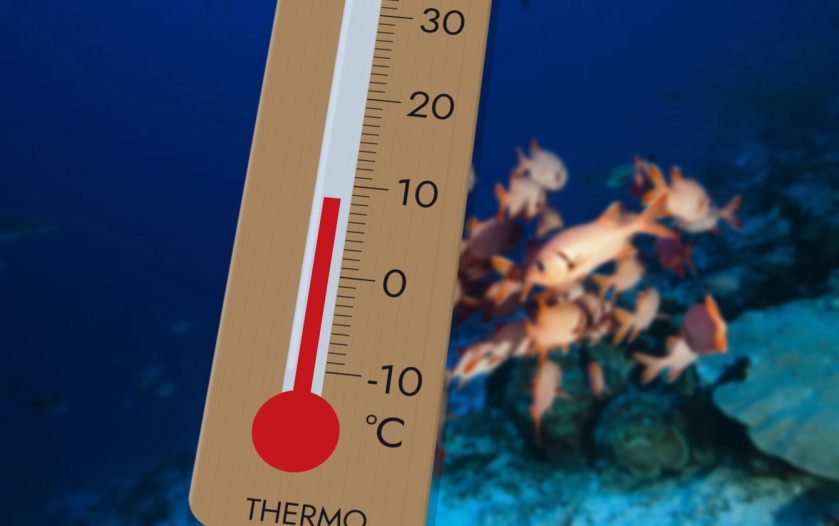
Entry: 8.5,°C
